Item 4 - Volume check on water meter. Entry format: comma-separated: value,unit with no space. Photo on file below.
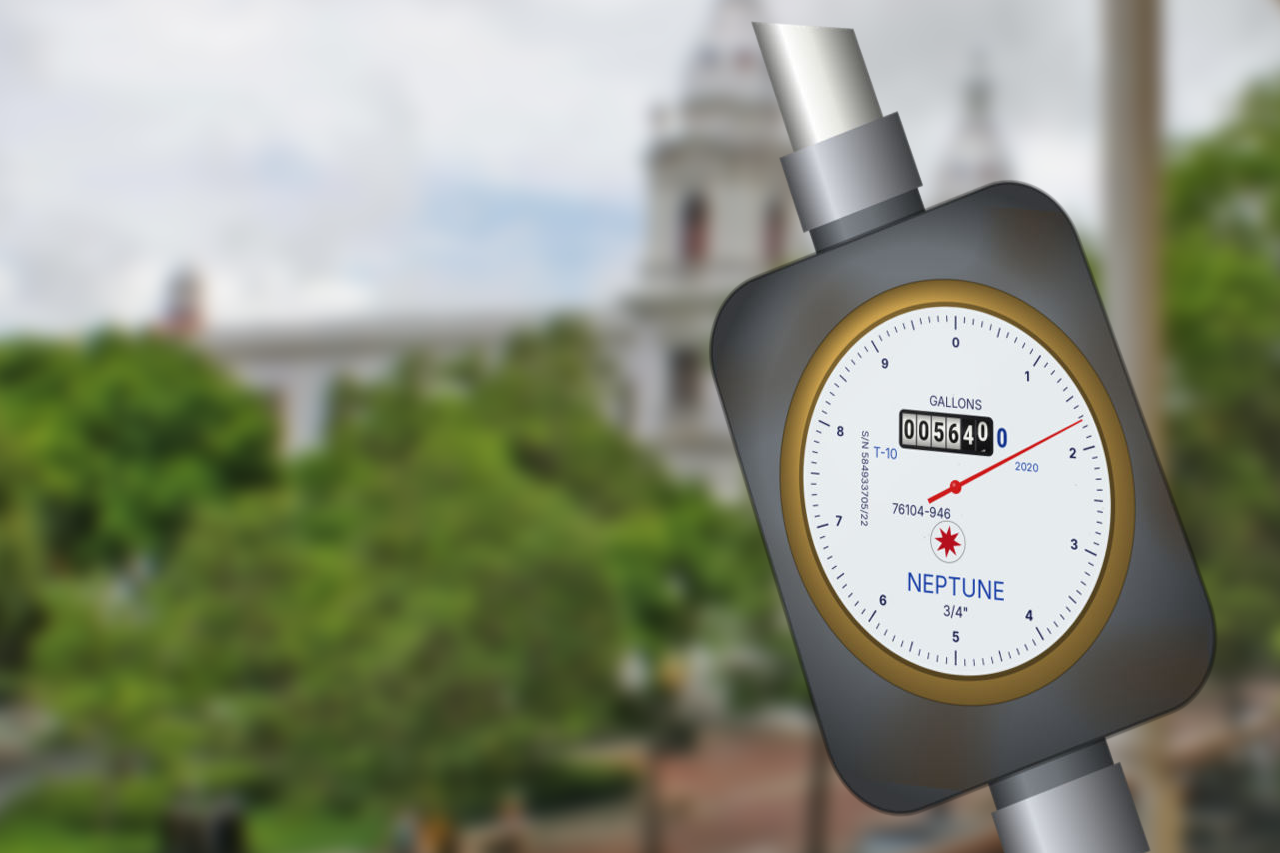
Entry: 56401.7,gal
